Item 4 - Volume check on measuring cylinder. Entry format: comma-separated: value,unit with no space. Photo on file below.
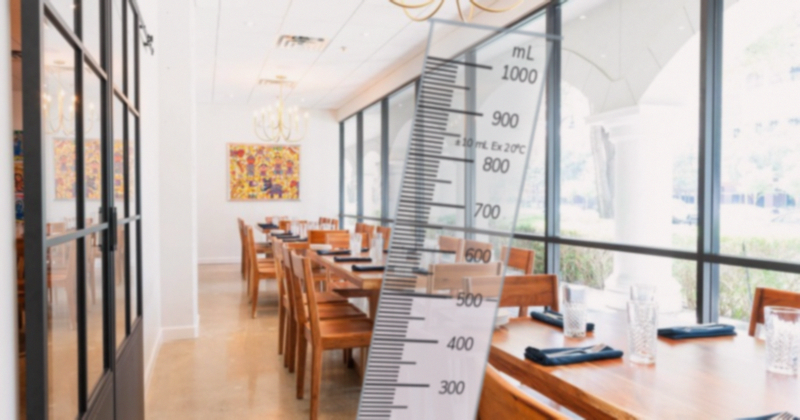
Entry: 500,mL
